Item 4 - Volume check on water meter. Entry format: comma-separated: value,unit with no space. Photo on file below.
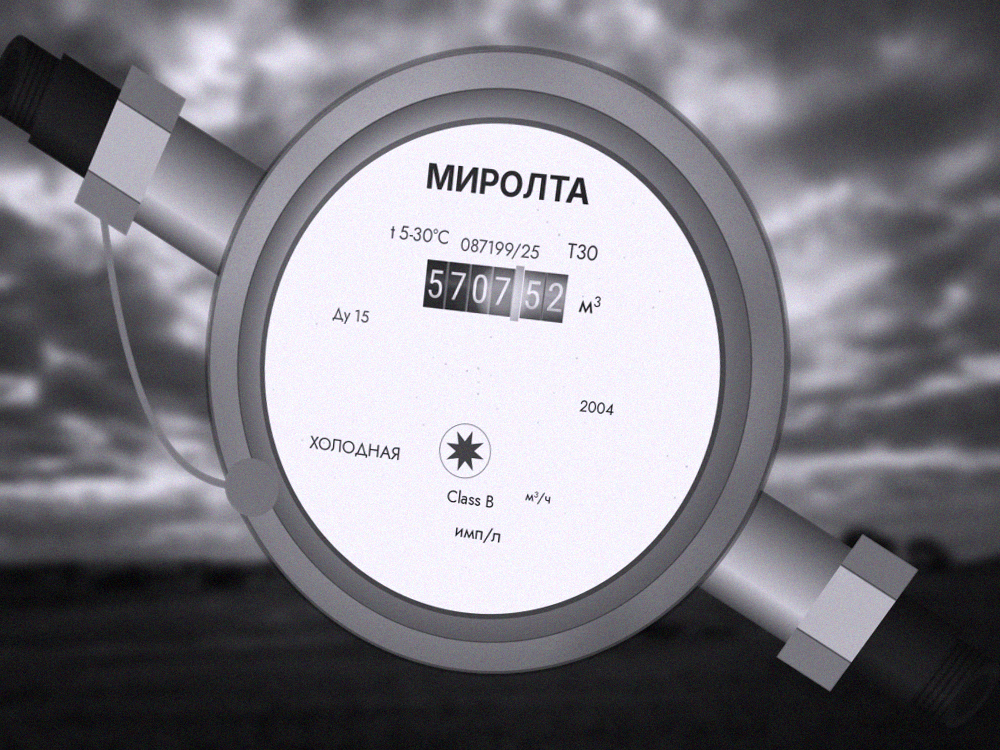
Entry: 5707.52,m³
